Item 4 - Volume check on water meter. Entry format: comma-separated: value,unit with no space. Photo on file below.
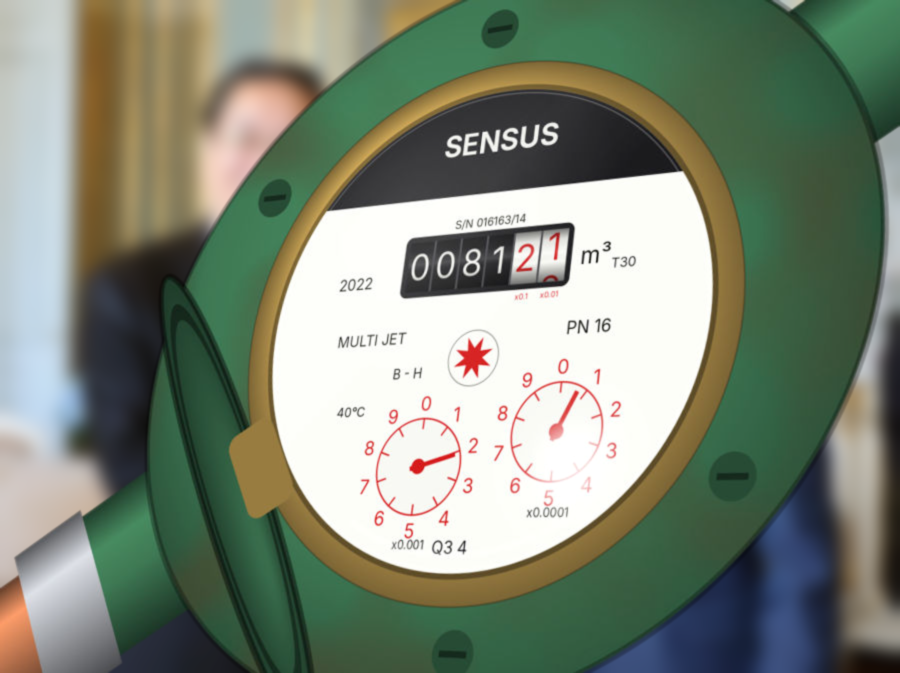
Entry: 81.2120,m³
